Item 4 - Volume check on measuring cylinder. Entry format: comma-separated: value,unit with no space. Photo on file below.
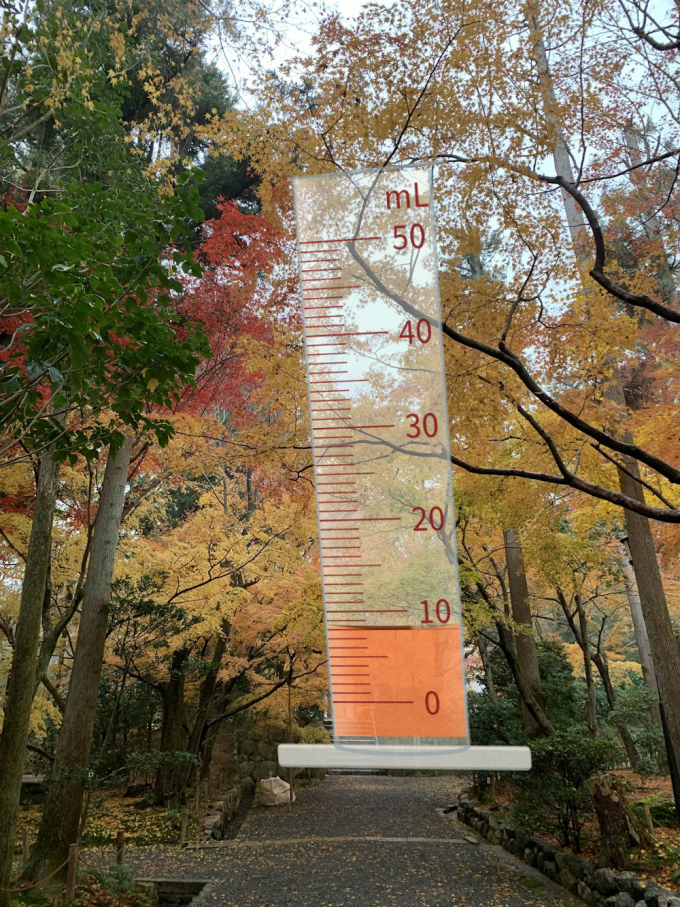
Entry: 8,mL
